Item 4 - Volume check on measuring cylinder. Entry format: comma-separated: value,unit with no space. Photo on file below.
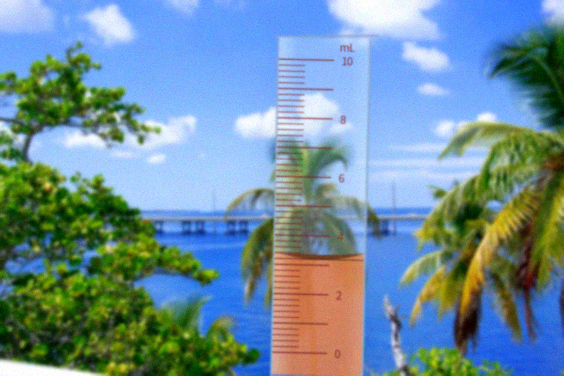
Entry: 3.2,mL
